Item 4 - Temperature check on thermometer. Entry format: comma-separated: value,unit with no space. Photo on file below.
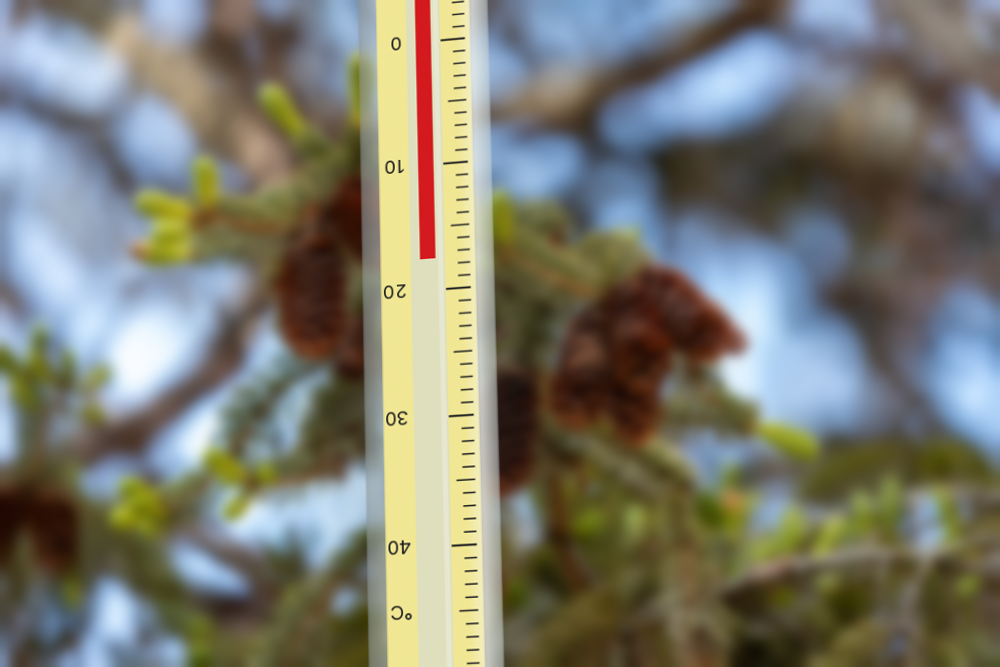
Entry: 17.5,°C
